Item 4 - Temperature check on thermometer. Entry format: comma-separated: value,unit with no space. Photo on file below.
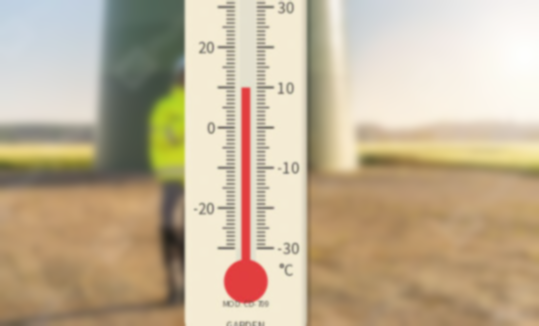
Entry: 10,°C
